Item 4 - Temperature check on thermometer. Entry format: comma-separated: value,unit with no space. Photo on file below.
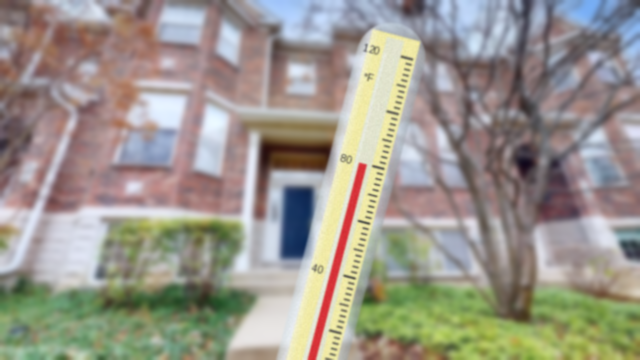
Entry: 80,°F
